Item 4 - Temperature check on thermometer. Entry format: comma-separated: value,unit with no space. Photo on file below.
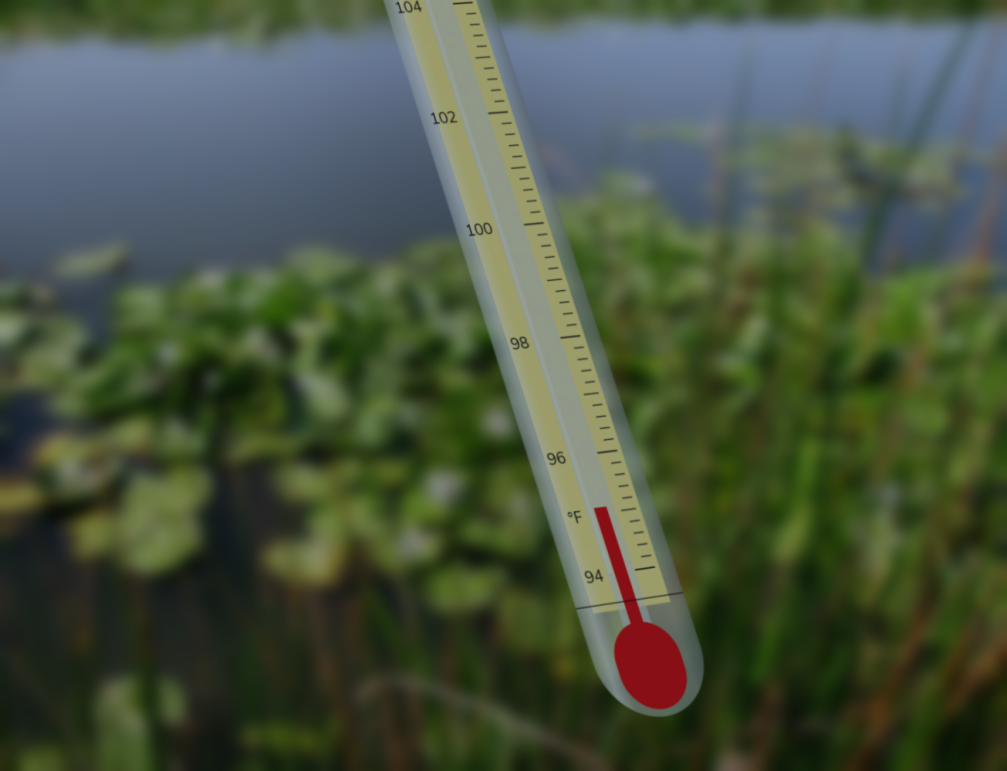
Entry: 95.1,°F
